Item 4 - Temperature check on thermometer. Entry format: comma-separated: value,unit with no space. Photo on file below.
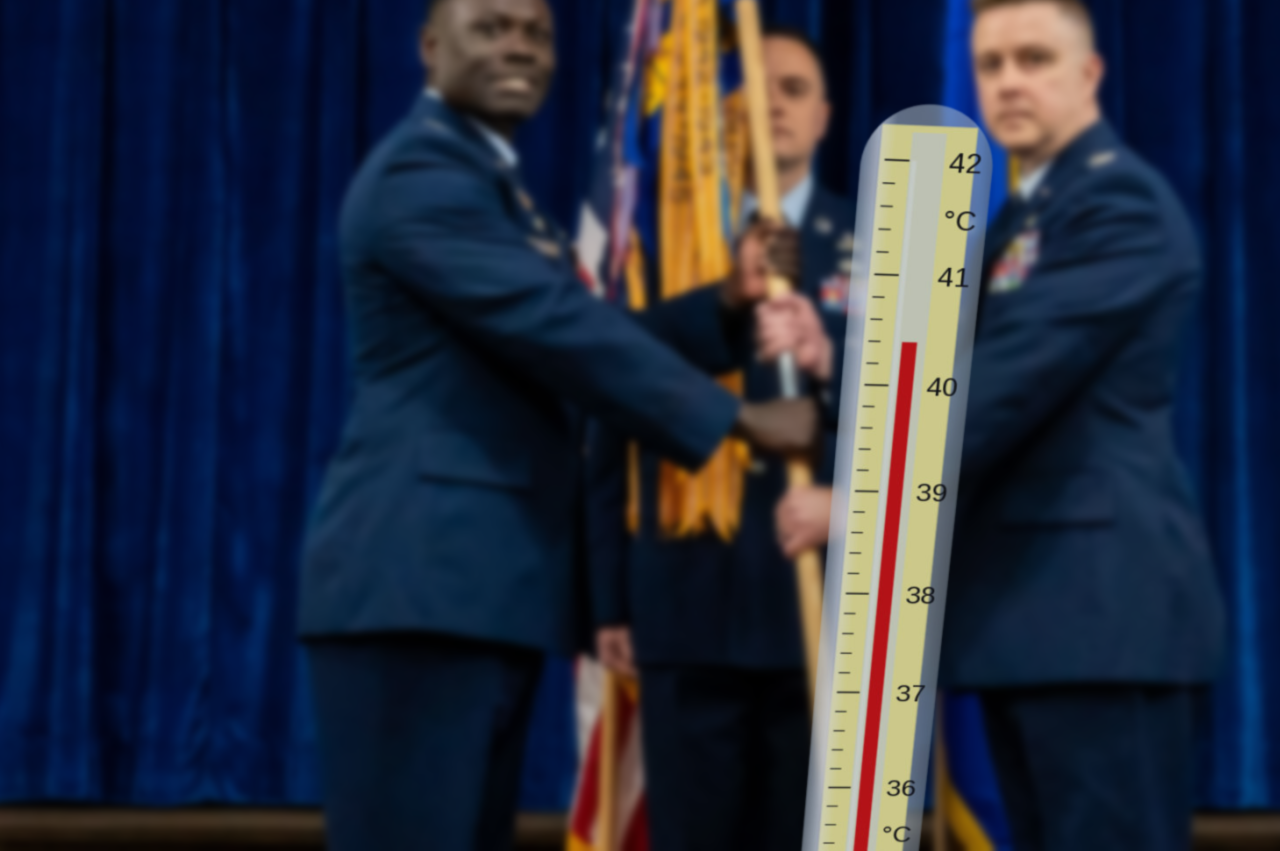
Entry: 40.4,°C
